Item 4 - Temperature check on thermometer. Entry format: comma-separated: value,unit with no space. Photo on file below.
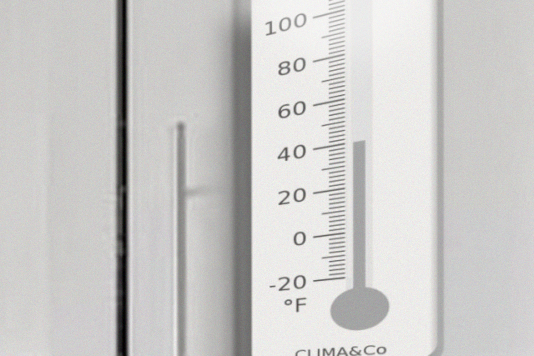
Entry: 40,°F
